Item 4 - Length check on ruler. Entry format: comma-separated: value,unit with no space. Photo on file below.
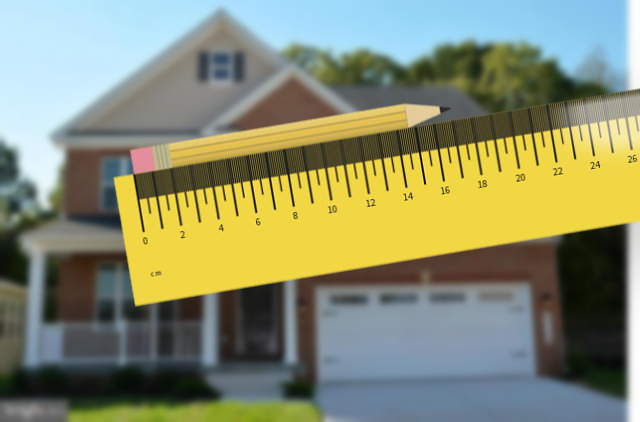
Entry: 17,cm
